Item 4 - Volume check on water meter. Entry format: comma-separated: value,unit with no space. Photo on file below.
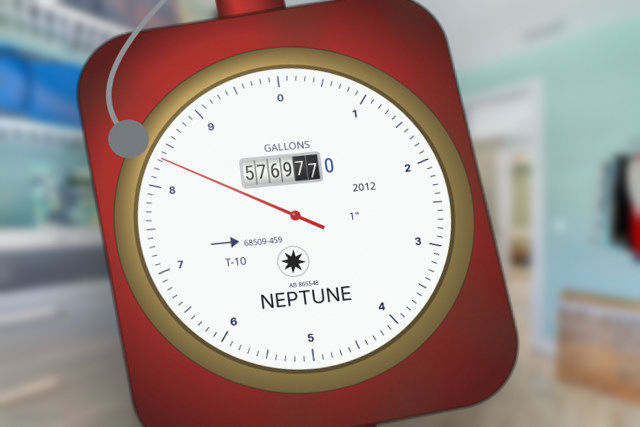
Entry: 5769768.3,gal
